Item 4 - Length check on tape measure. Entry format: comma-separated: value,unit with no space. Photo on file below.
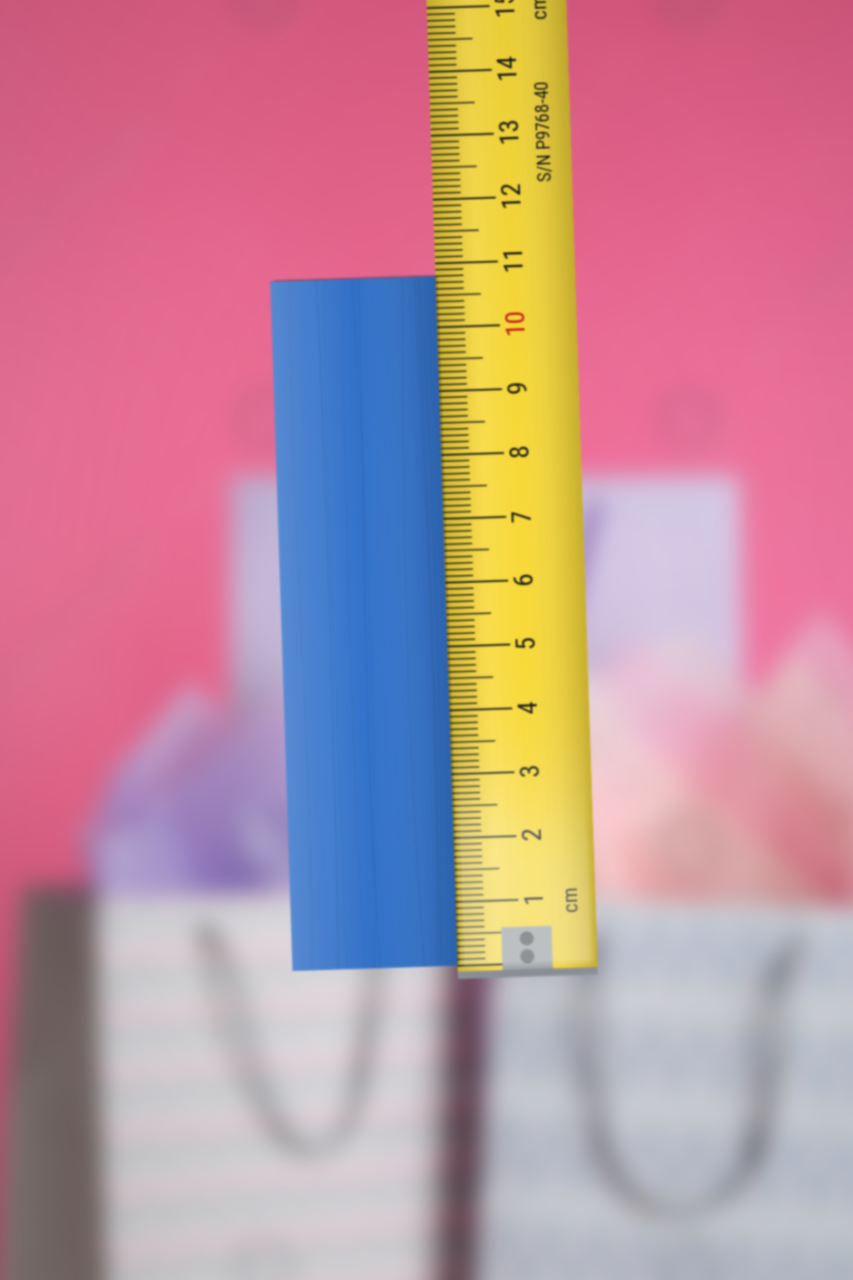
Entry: 10.8,cm
